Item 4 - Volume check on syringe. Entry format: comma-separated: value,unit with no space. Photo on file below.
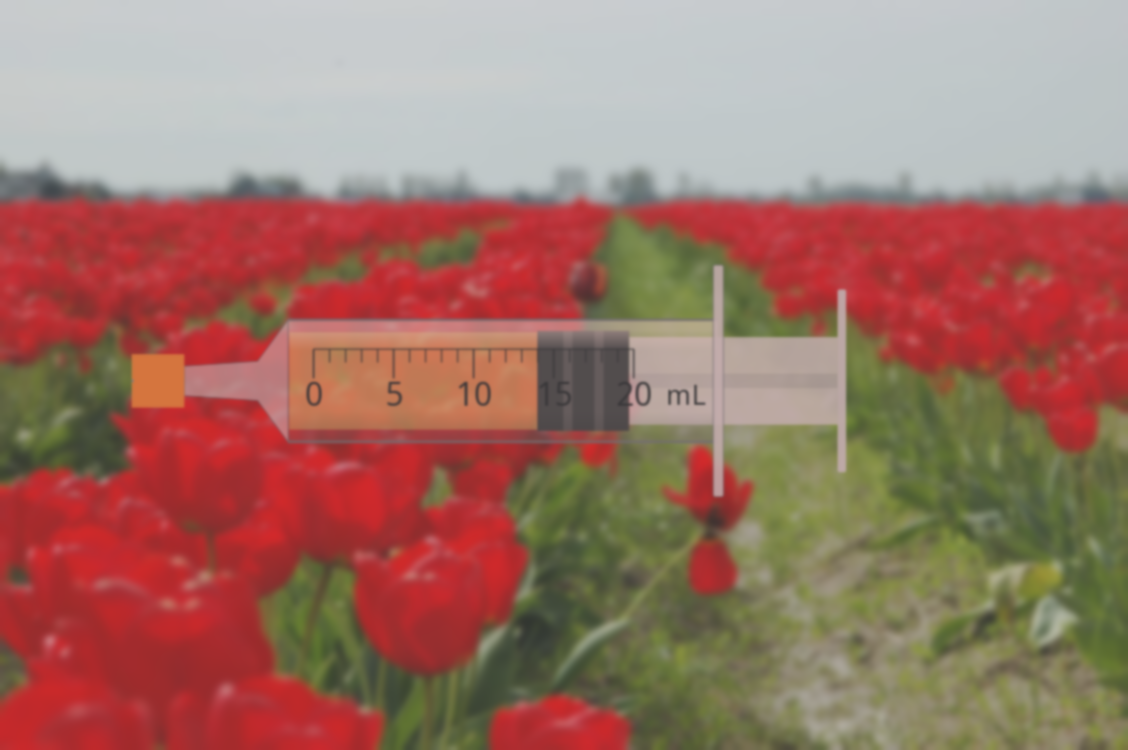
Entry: 14,mL
